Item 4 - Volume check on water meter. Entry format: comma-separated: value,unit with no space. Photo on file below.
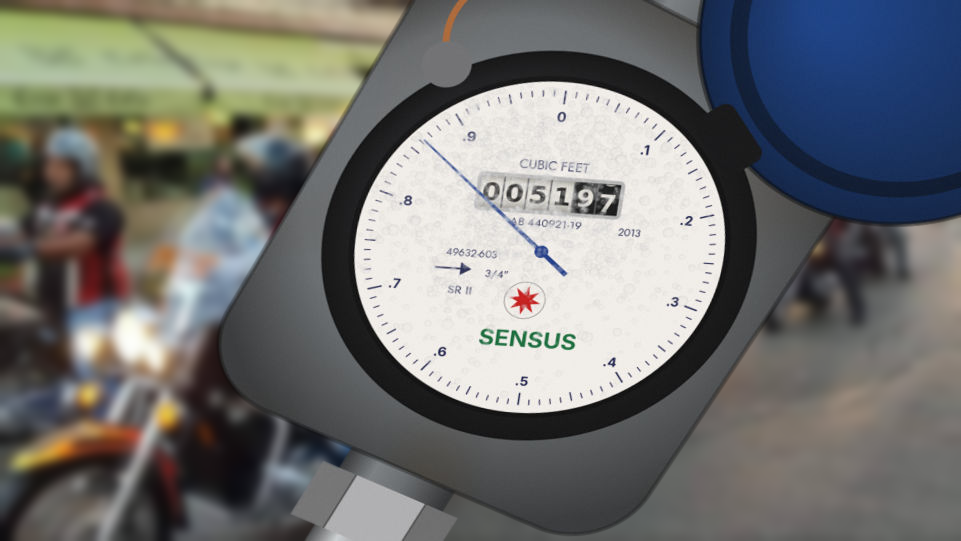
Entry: 5196.86,ft³
